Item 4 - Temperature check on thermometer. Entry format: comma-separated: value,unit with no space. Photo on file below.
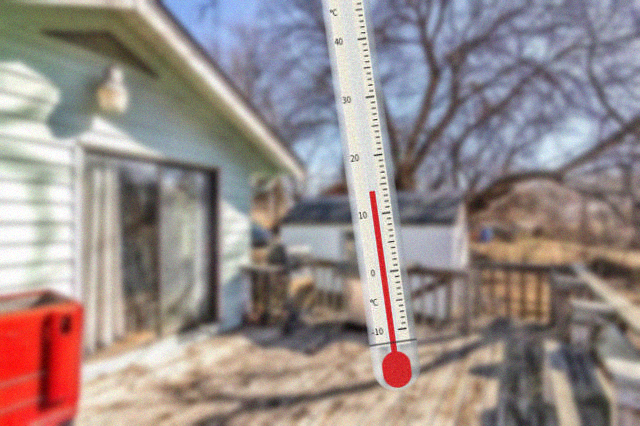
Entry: 14,°C
